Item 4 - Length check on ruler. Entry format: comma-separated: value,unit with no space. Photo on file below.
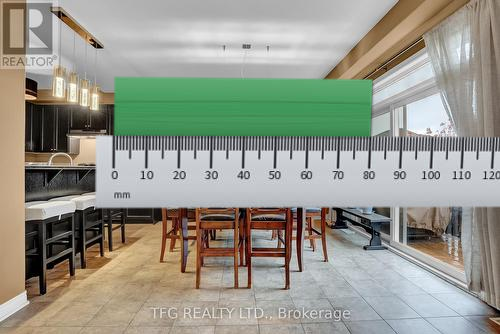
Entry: 80,mm
